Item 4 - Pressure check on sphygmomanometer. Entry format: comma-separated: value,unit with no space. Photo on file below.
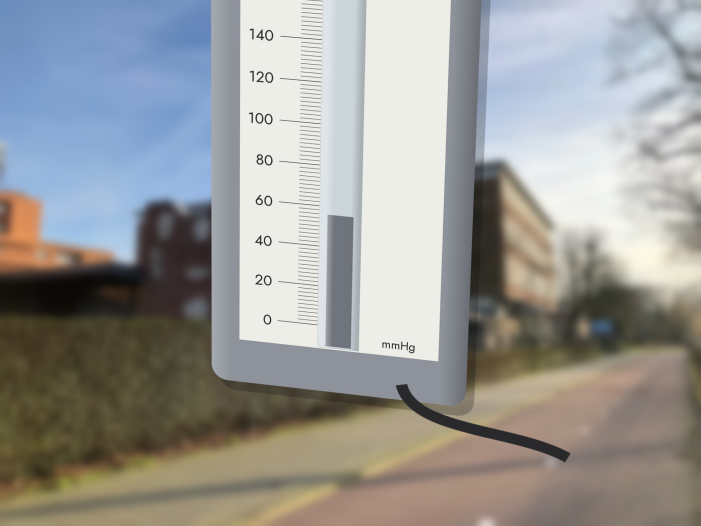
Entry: 56,mmHg
